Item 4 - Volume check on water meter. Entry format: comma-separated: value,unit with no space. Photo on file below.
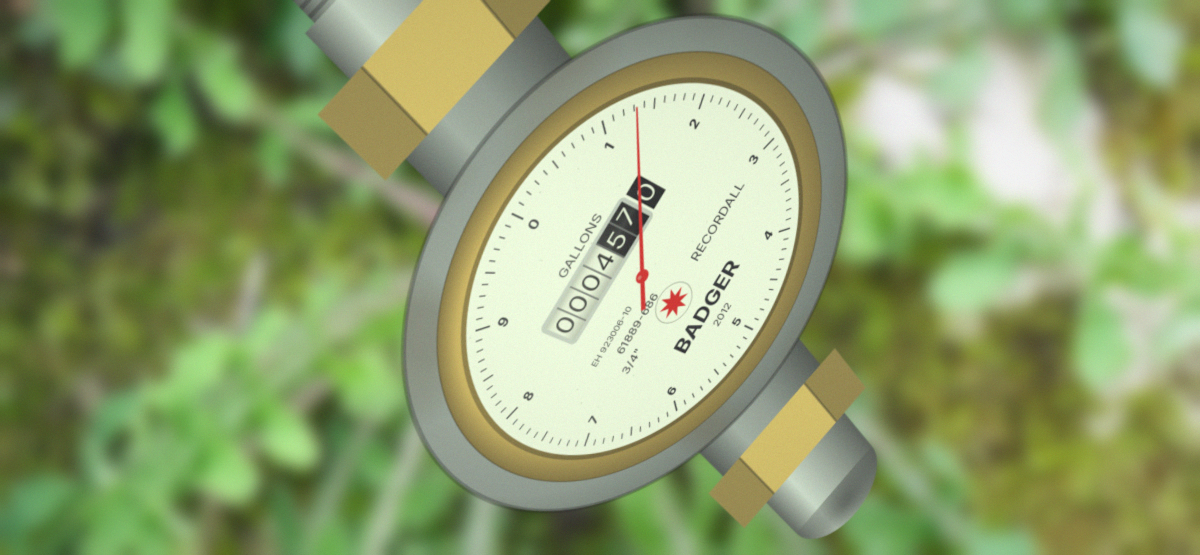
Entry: 4571.3,gal
